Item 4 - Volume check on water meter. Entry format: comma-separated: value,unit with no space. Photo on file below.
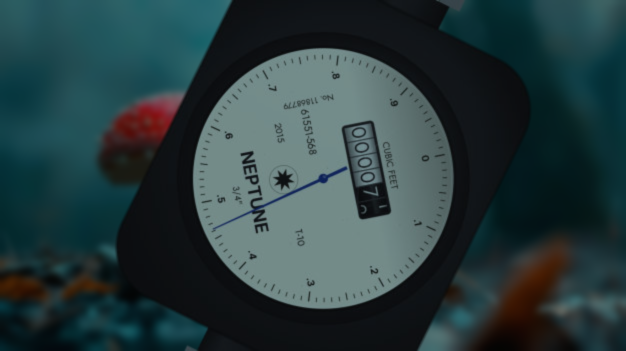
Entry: 71.46,ft³
